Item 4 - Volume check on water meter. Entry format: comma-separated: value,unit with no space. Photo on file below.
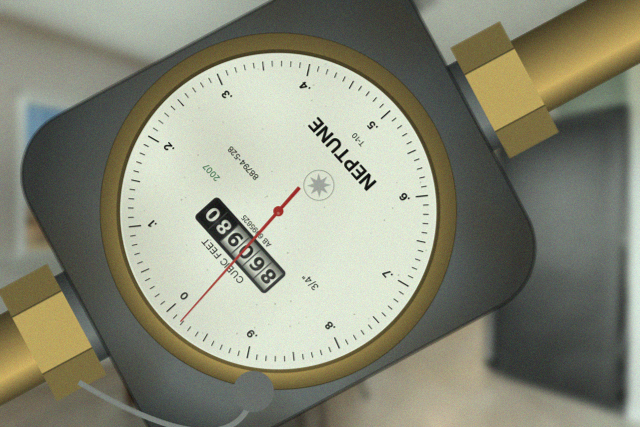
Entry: 860979.98,ft³
